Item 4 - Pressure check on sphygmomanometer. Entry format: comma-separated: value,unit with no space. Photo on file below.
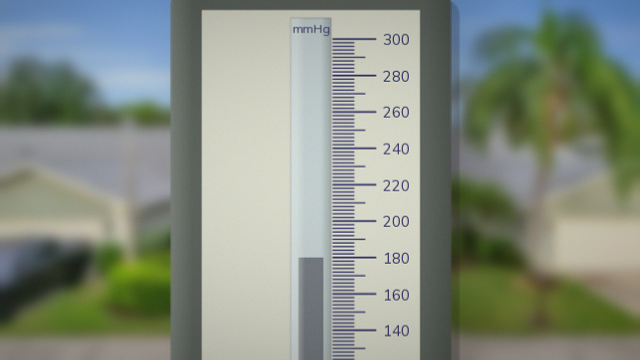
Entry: 180,mmHg
